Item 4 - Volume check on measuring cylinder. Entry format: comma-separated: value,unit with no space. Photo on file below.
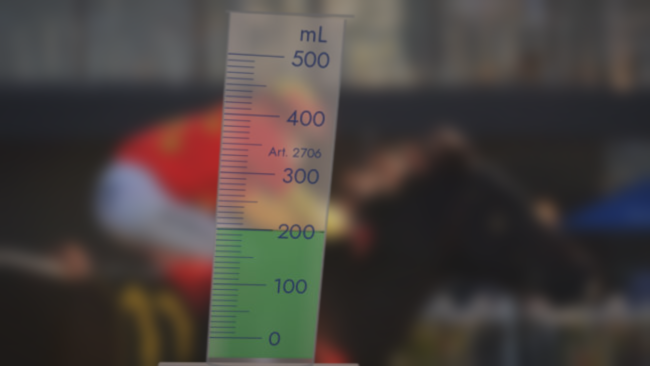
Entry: 200,mL
